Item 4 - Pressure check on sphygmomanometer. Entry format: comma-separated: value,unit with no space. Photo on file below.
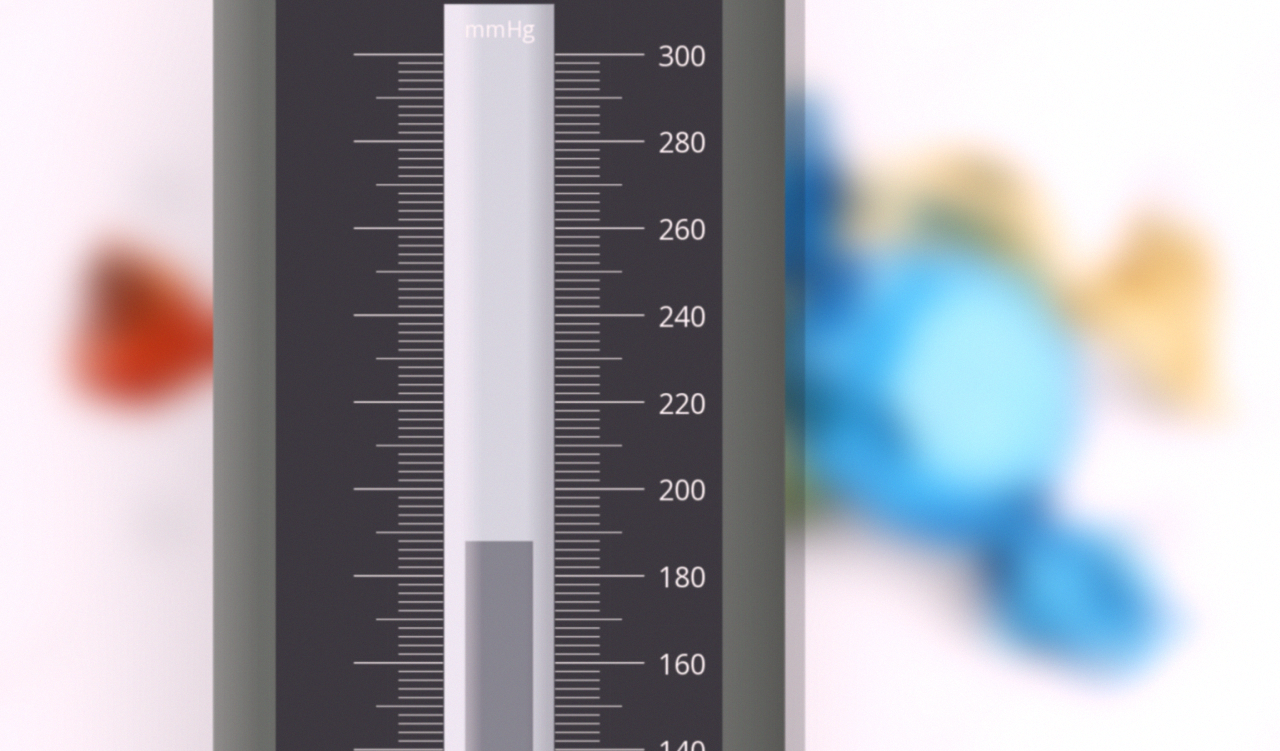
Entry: 188,mmHg
